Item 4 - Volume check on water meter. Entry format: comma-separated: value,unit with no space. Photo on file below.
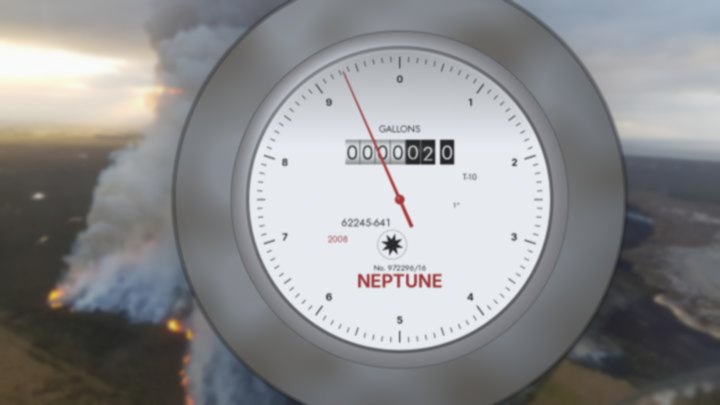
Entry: 19.3,gal
